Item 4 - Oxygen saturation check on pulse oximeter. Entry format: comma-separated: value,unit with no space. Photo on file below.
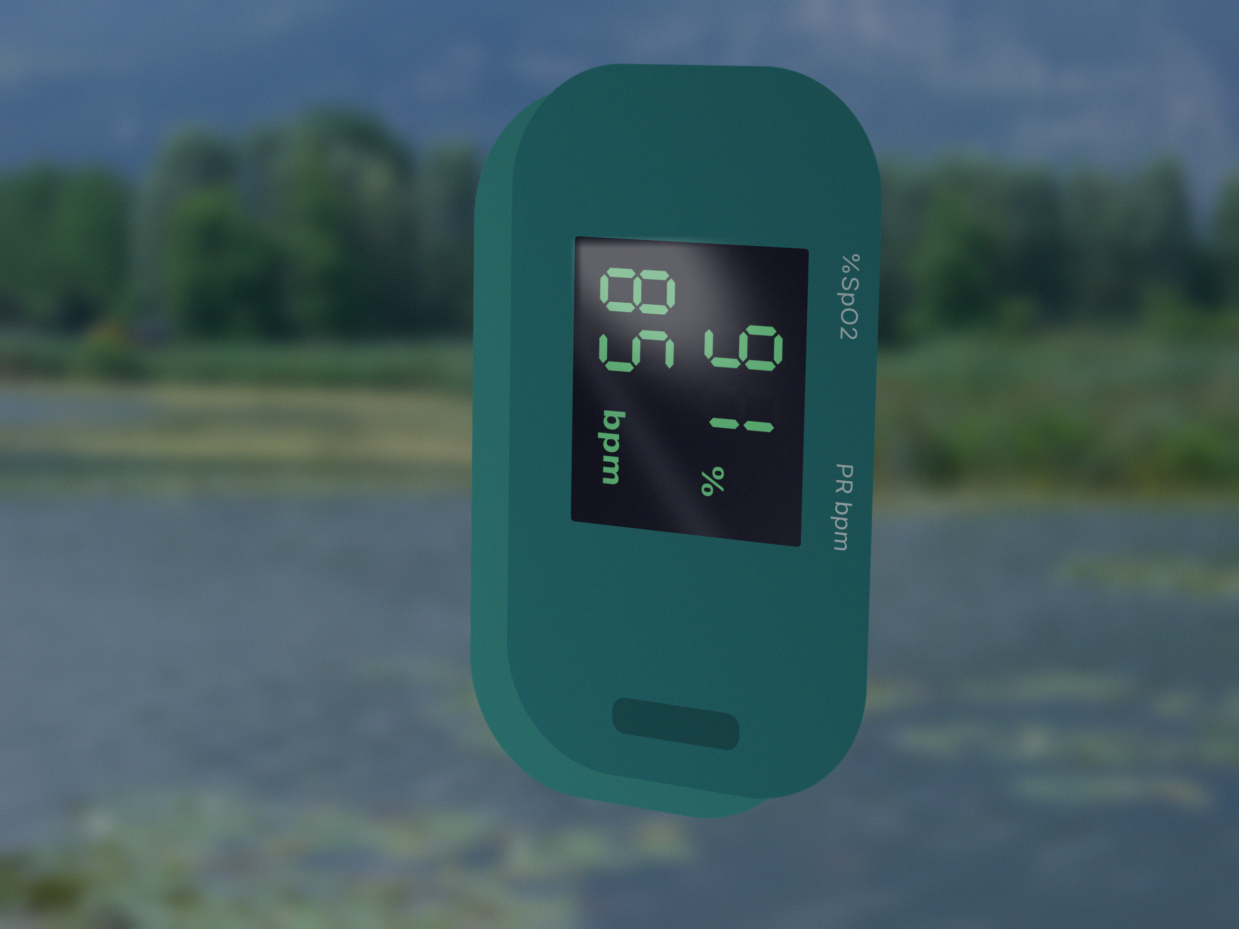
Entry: 91,%
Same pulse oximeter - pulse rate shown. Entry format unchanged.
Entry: 85,bpm
